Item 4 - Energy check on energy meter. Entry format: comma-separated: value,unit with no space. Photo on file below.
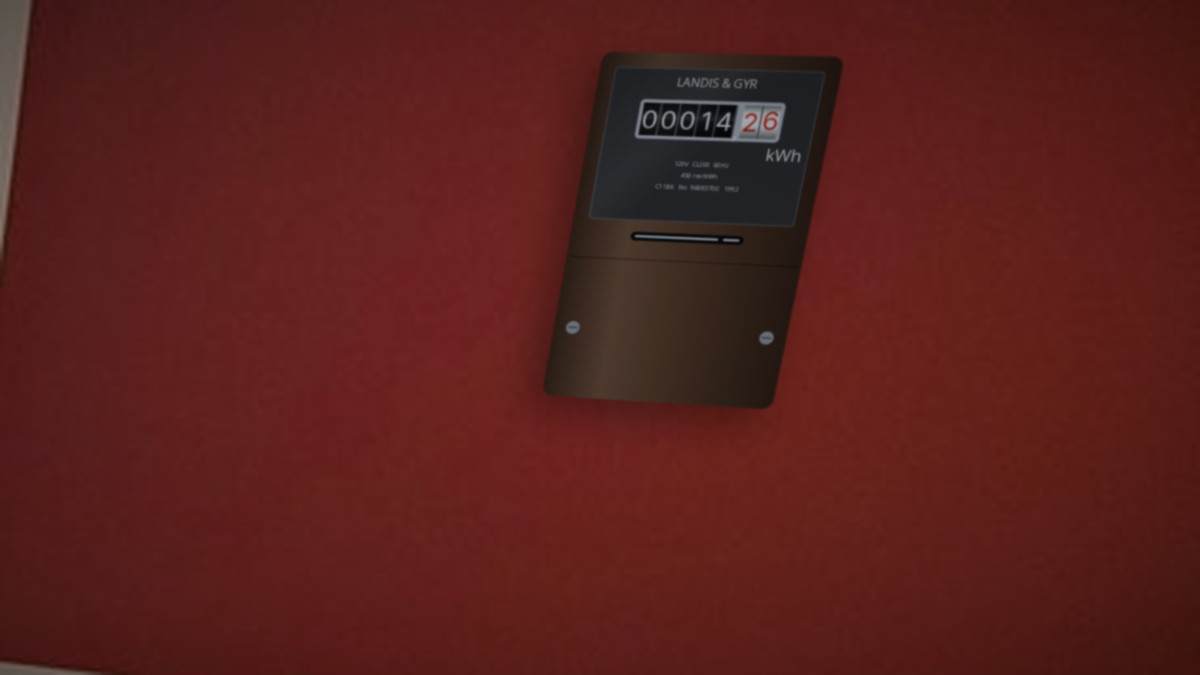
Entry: 14.26,kWh
